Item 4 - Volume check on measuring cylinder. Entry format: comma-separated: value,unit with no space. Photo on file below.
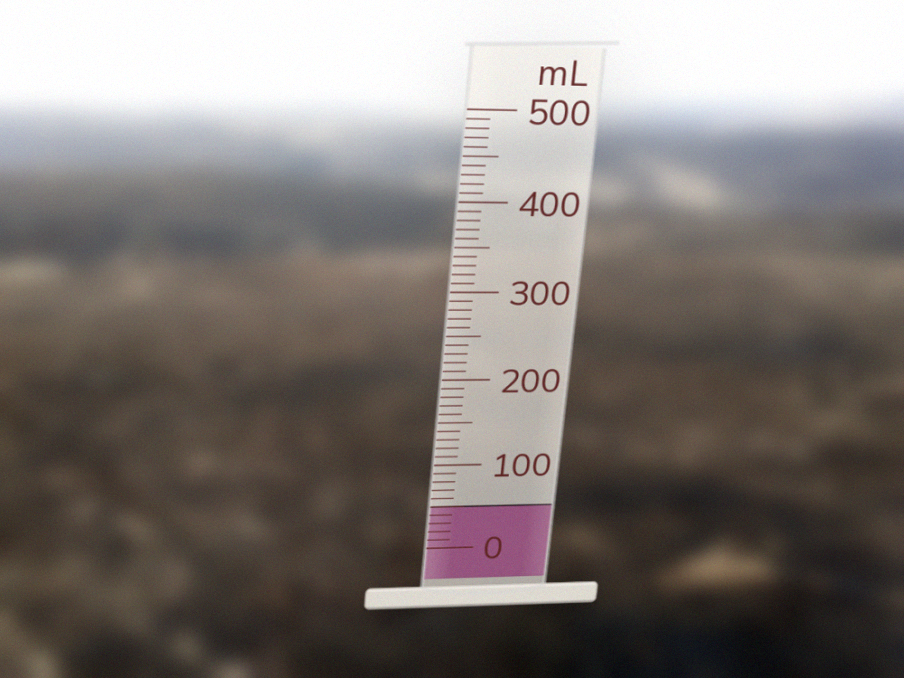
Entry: 50,mL
